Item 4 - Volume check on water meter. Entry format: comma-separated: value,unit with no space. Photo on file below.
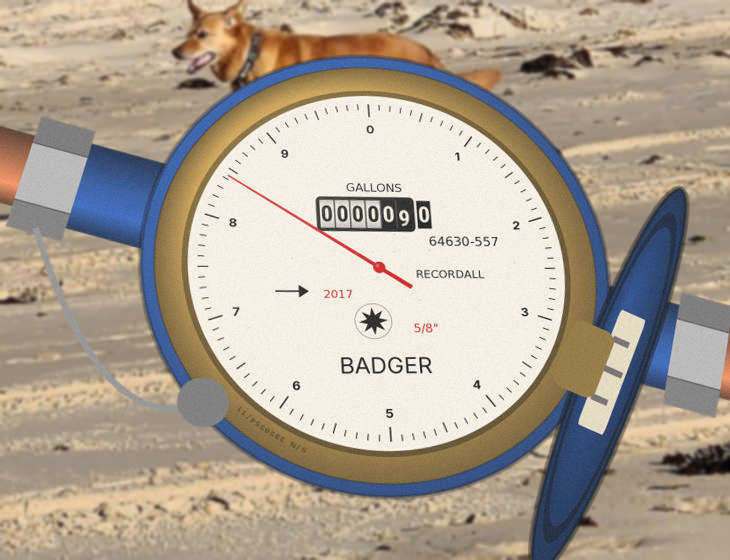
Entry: 88.4,gal
